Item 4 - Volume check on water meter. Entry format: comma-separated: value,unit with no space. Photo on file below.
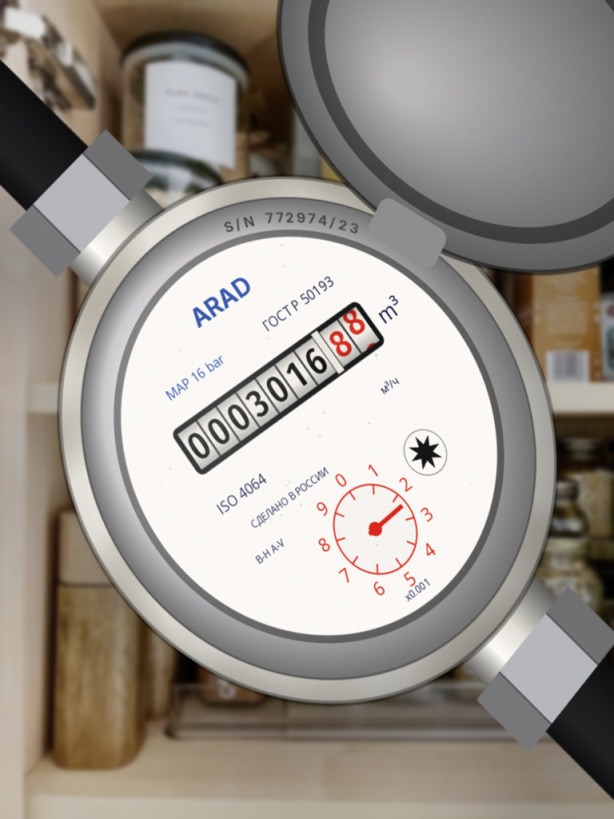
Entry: 3016.882,m³
